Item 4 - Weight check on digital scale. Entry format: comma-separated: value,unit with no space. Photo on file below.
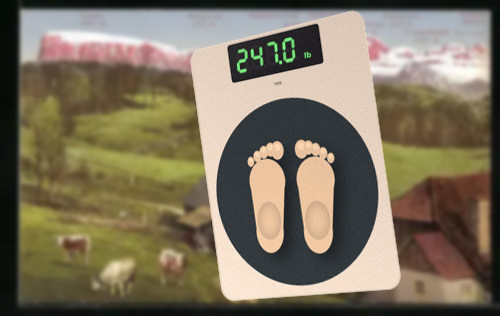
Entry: 247.0,lb
